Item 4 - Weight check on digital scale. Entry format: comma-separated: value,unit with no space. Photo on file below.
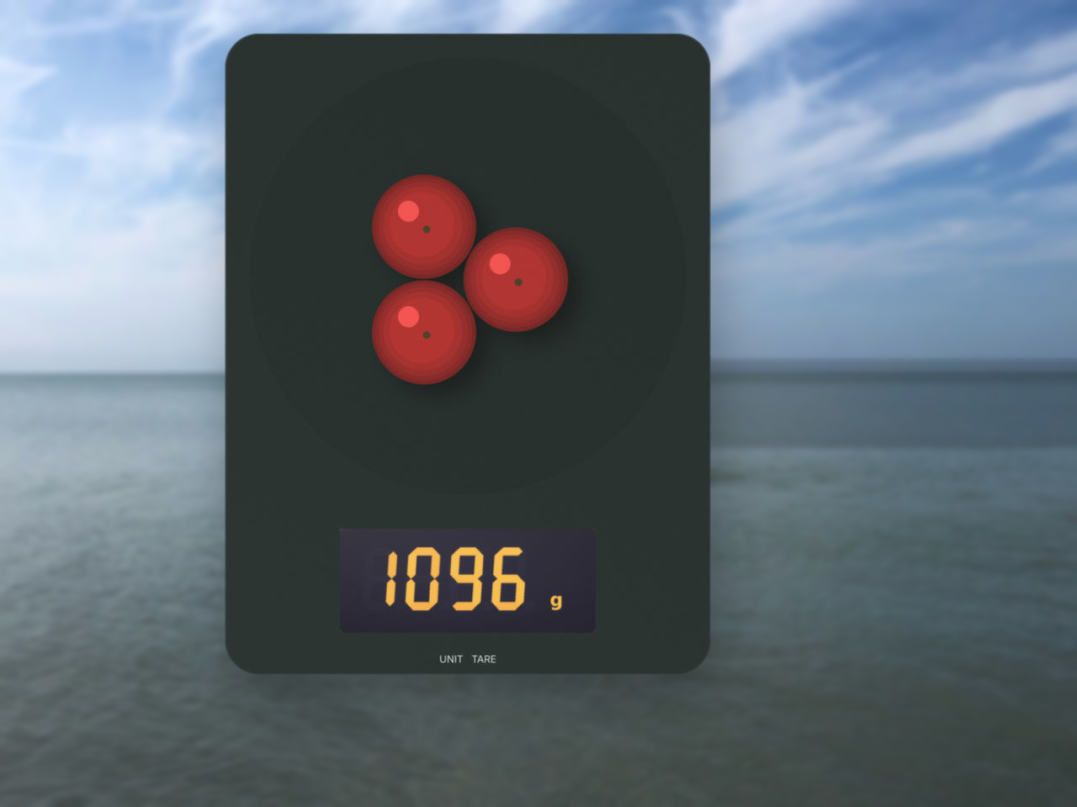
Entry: 1096,g
